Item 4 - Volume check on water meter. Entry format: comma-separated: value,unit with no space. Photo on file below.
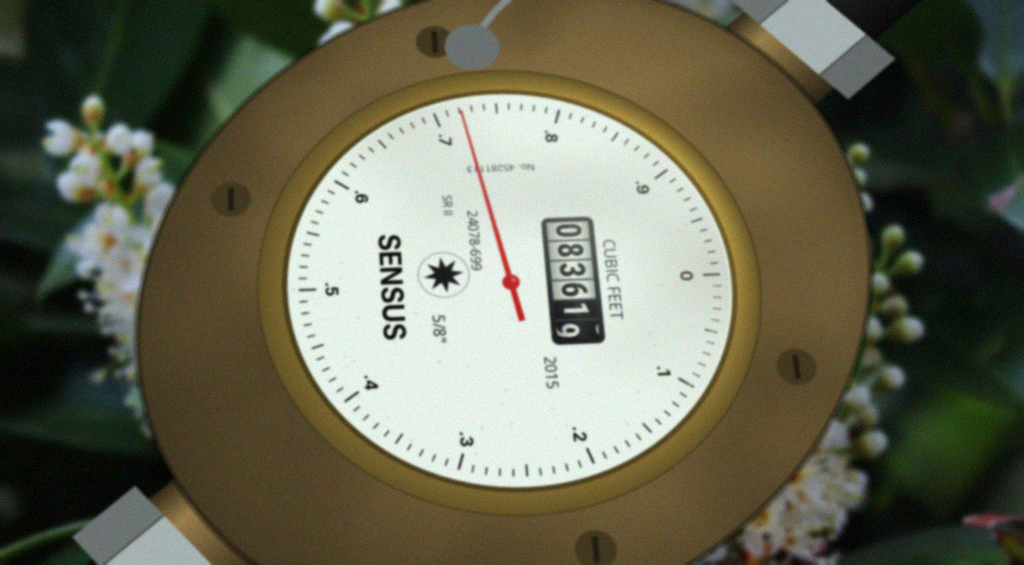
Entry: 83618.72,ft³
